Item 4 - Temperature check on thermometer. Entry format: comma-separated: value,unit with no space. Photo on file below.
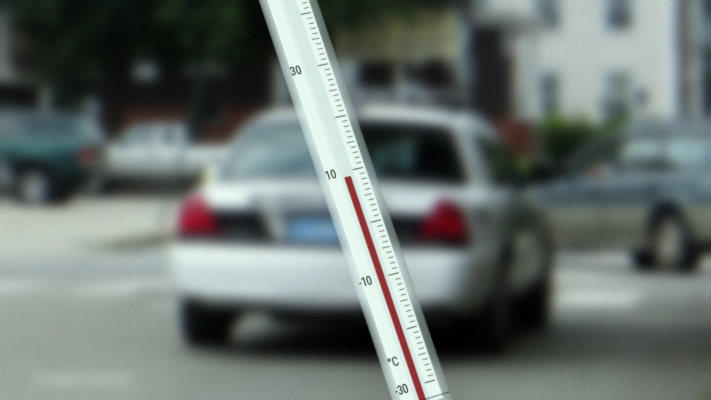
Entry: 9,°C
